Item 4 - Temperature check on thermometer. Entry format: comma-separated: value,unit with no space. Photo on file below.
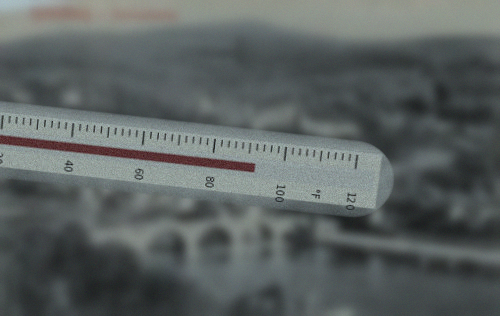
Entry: 92,°F
